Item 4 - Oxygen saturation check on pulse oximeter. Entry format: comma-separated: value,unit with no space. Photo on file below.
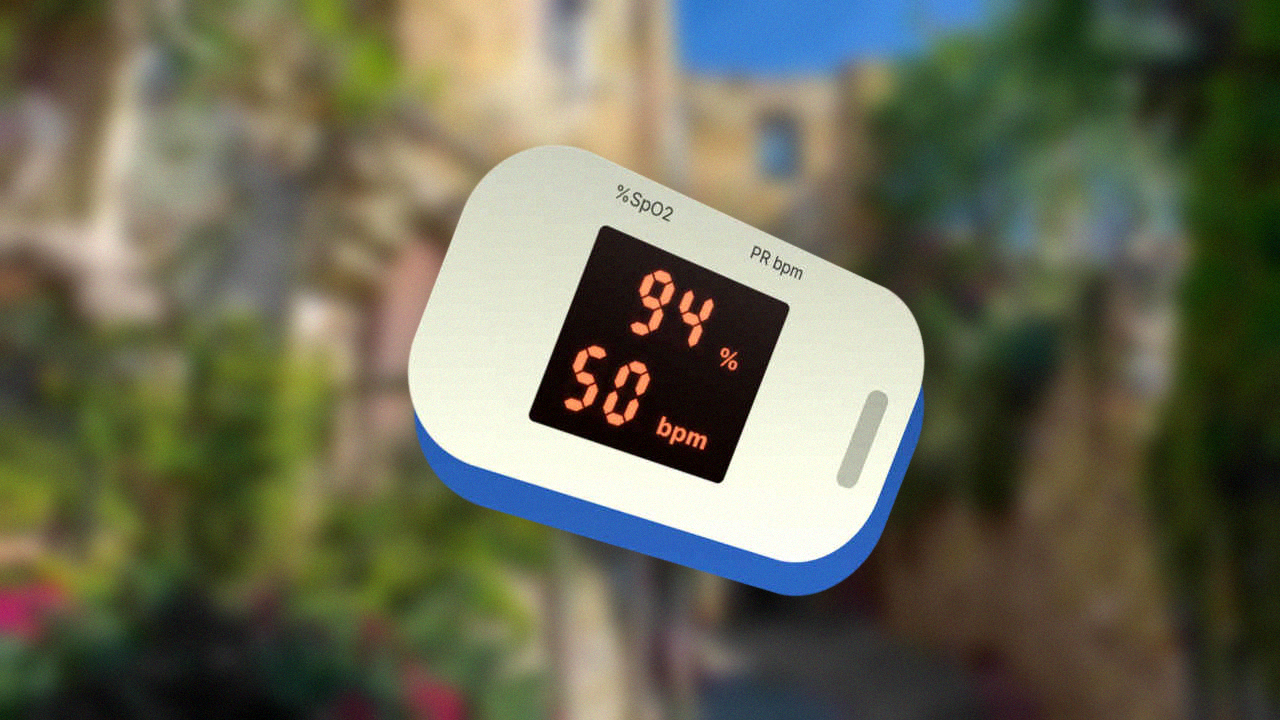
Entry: 94,%
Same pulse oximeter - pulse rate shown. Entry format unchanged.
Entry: 50,bpm
